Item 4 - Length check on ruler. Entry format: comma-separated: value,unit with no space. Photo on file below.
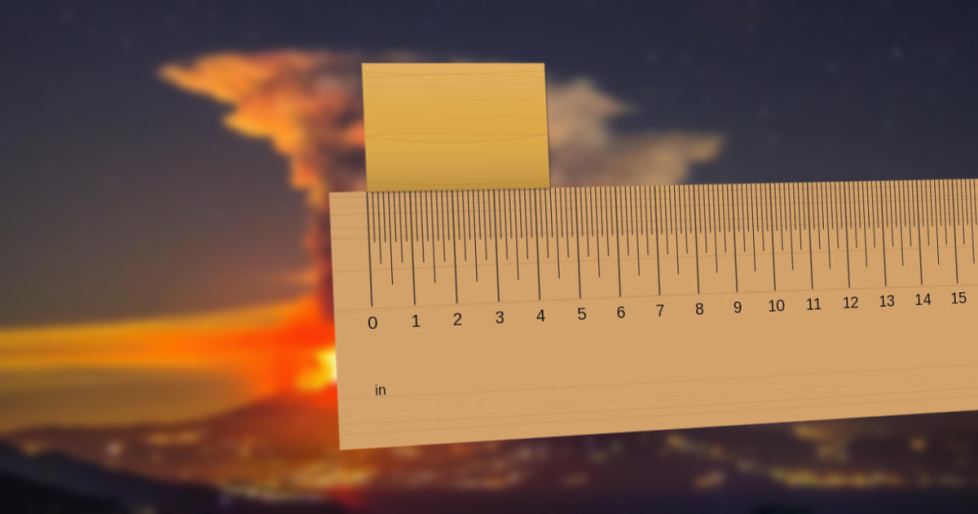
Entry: 4.375,in
